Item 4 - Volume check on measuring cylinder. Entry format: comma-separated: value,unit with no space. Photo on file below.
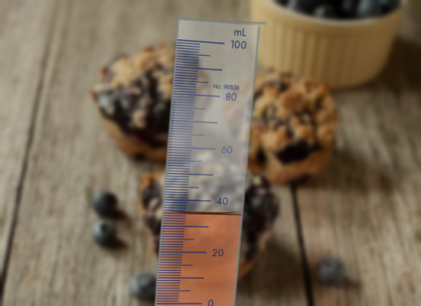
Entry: 35,mL
